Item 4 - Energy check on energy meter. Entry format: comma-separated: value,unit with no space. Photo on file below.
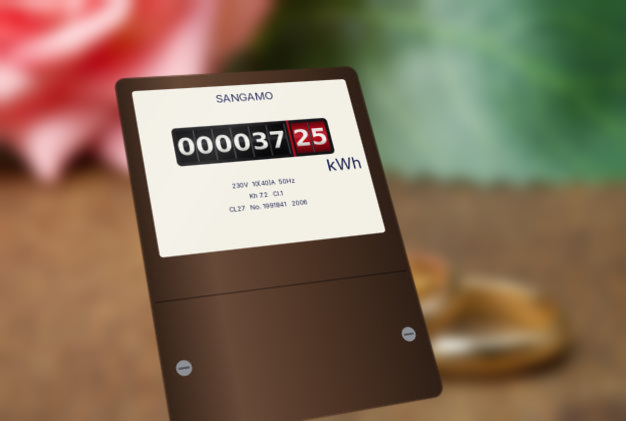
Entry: 37.25,kWh
